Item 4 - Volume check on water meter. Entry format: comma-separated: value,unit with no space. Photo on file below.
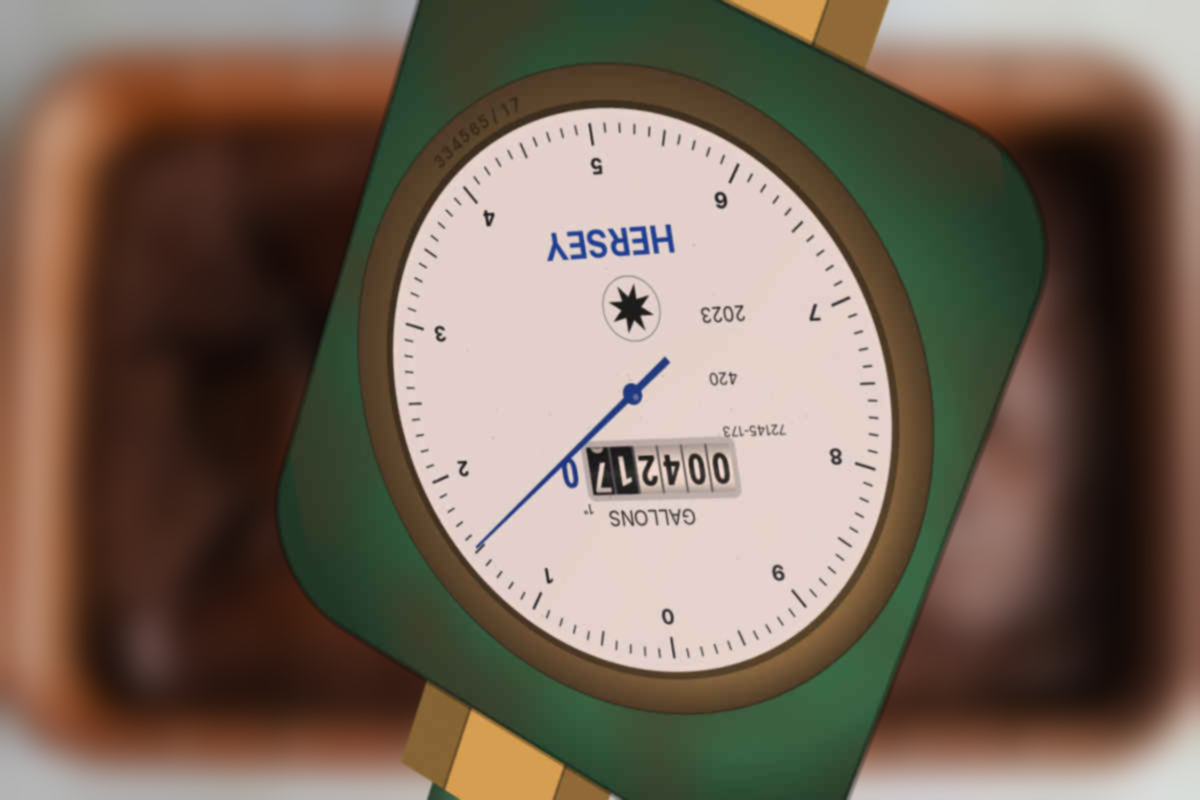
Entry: 42171.5,gal
